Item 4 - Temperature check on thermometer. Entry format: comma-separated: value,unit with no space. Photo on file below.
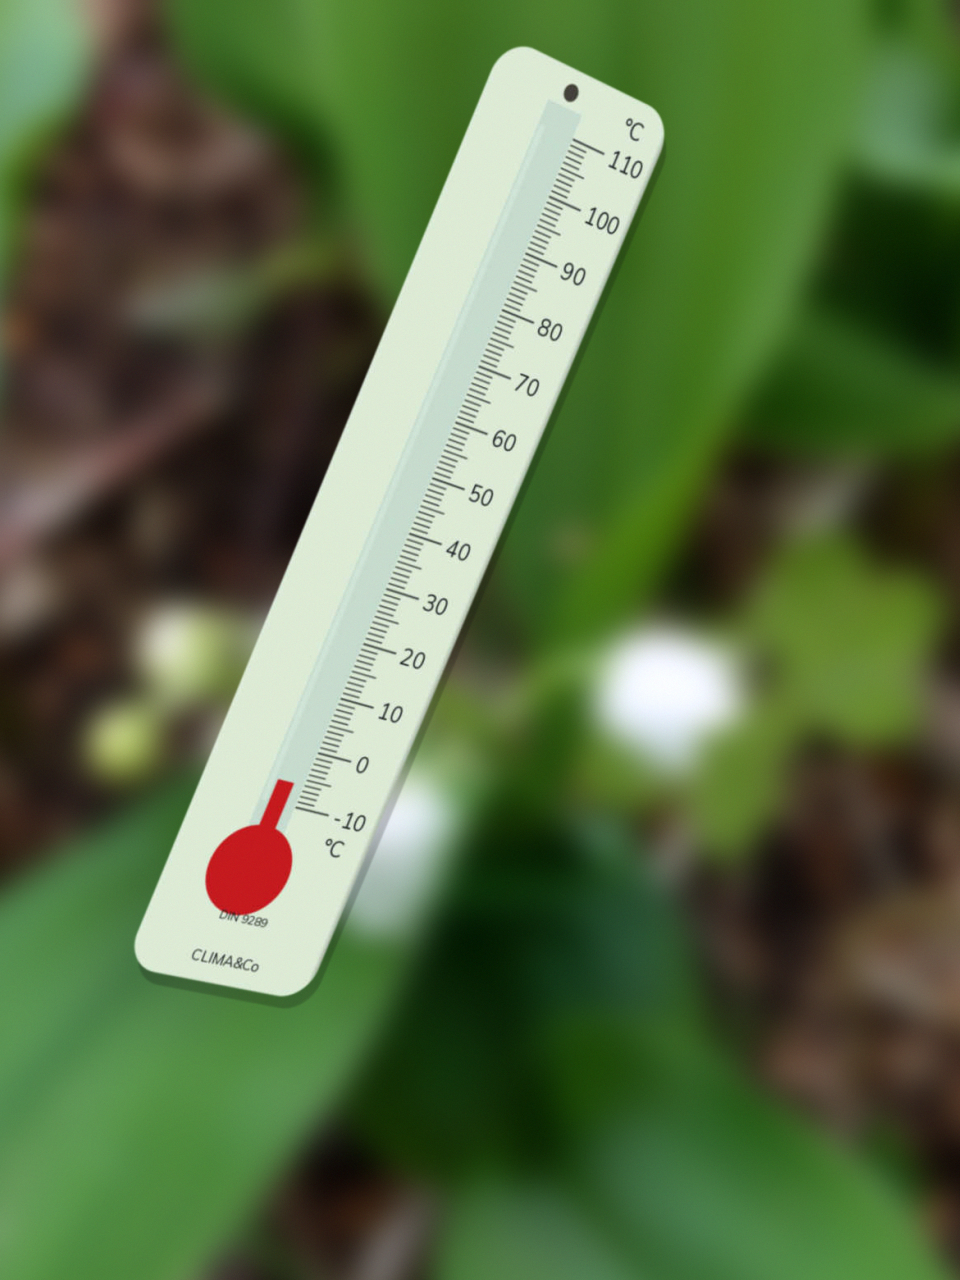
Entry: -6,°C
